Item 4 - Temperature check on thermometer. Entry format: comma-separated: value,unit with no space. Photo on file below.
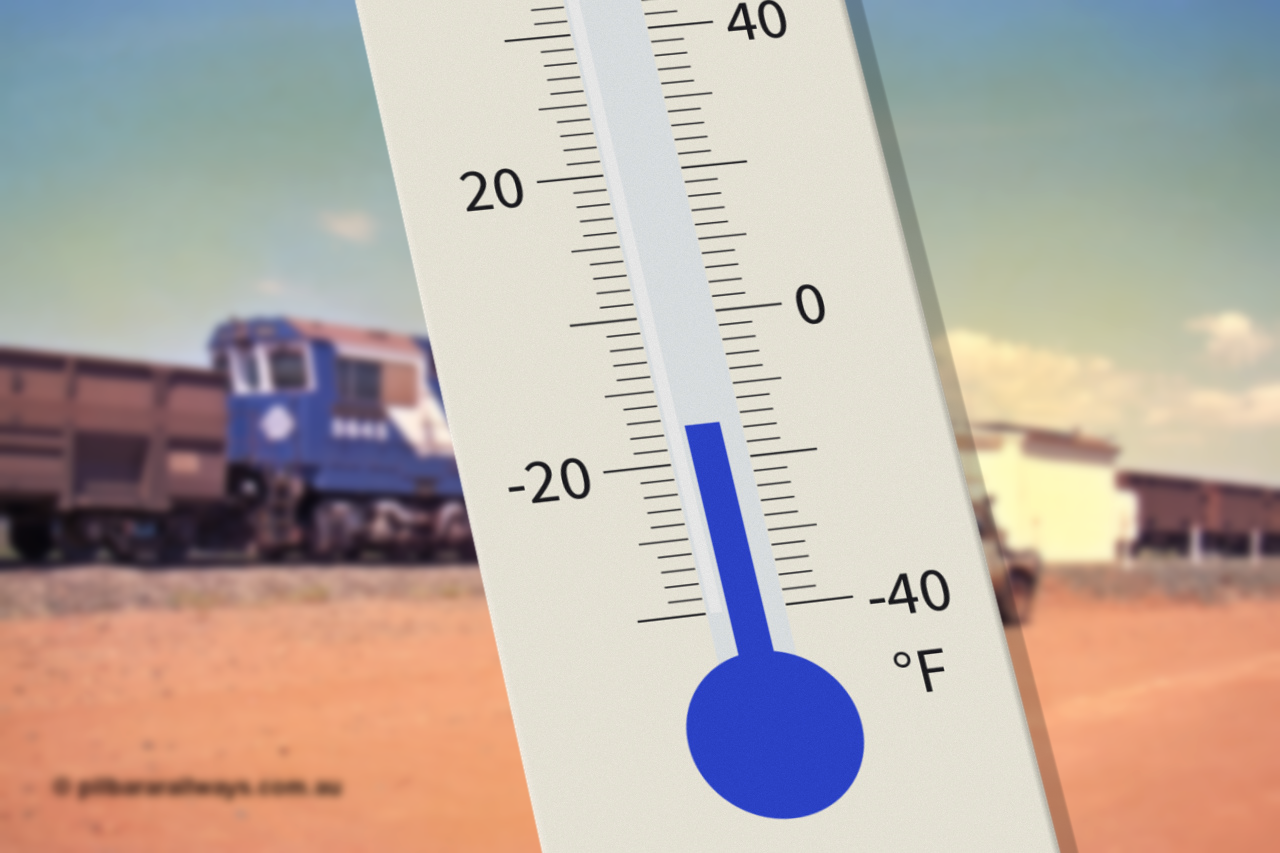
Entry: -15,°F
